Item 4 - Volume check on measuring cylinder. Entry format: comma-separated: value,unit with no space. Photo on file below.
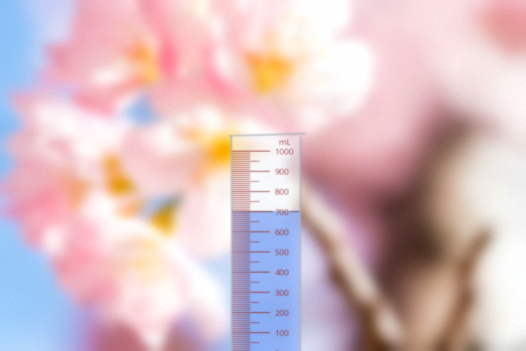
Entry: 700,mL
